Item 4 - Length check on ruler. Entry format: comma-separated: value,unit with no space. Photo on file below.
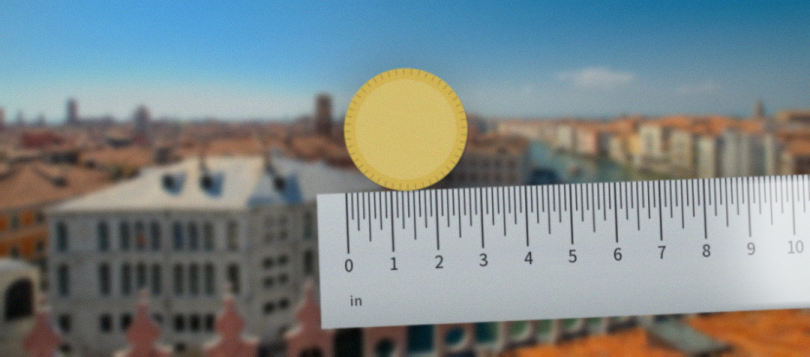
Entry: 2.75,in
